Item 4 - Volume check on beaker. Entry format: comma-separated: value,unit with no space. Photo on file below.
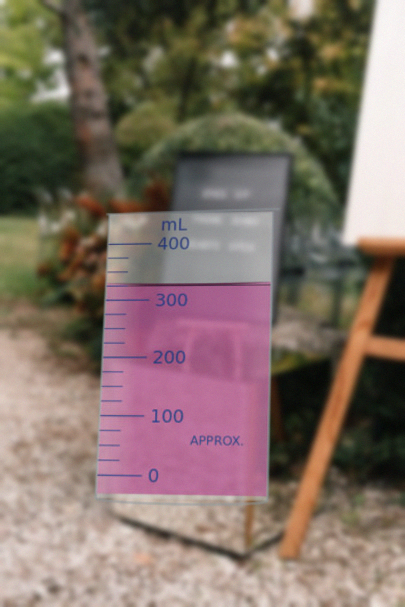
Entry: 325,mL
